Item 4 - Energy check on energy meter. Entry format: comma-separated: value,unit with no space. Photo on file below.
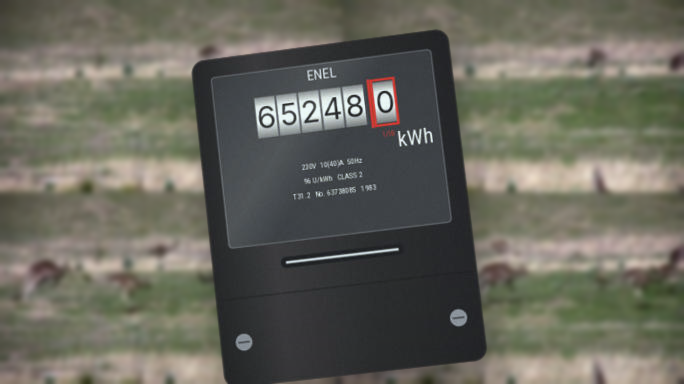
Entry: 65248.0,kWh
